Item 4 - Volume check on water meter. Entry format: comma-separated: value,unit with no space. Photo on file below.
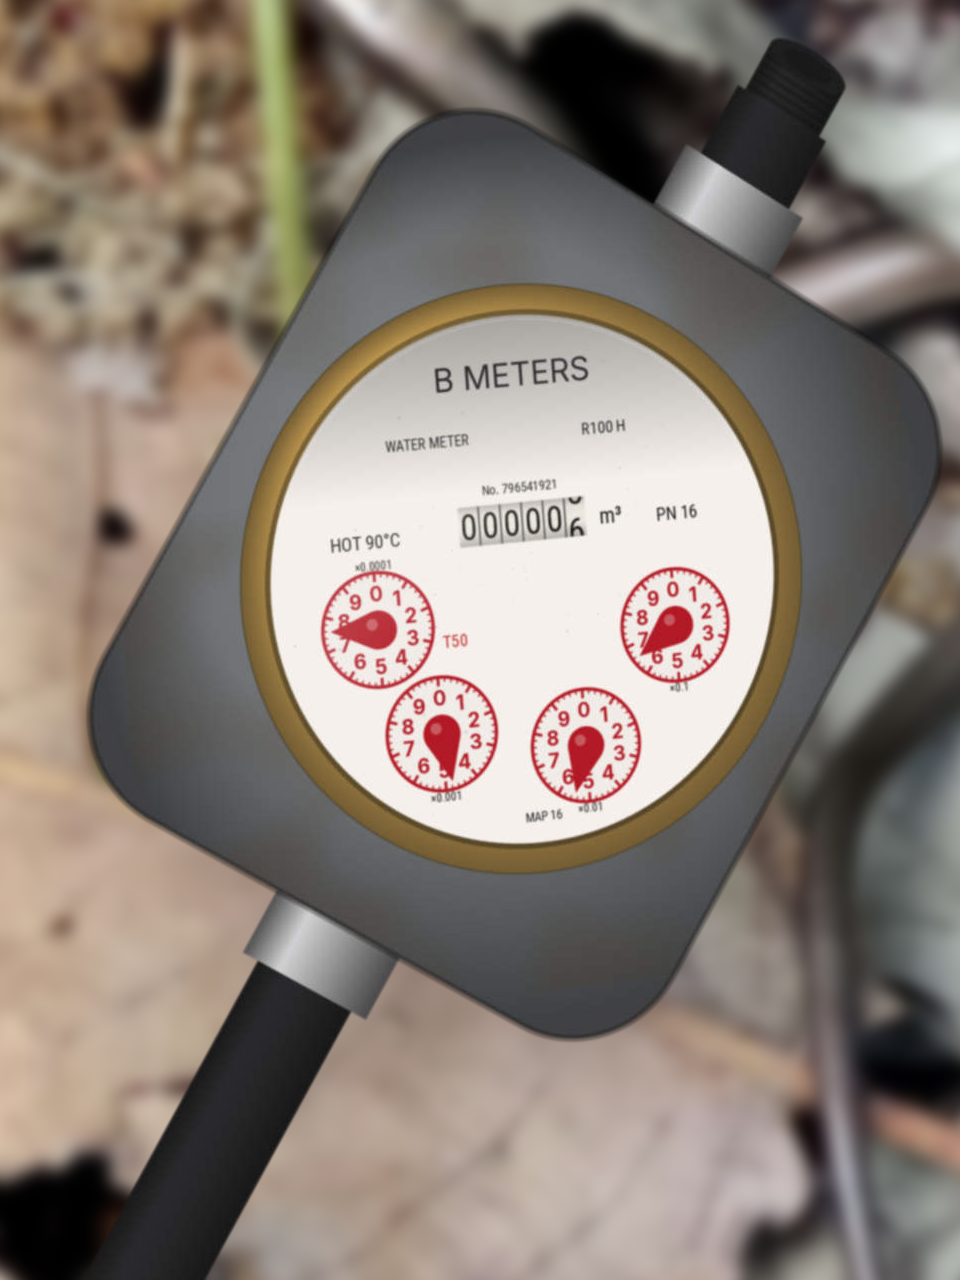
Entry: 5.6547,m³
